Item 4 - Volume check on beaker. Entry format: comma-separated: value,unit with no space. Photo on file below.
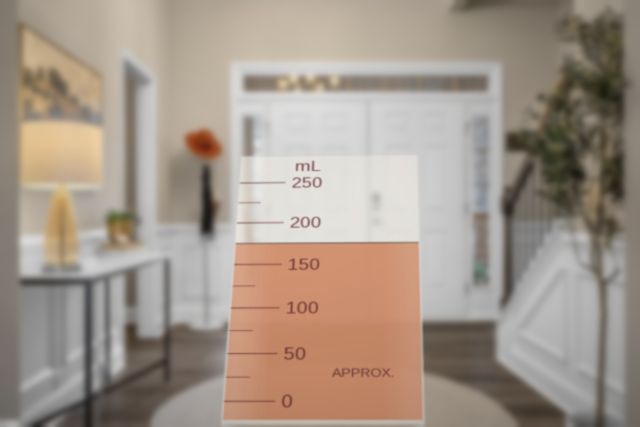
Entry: 175,mL
